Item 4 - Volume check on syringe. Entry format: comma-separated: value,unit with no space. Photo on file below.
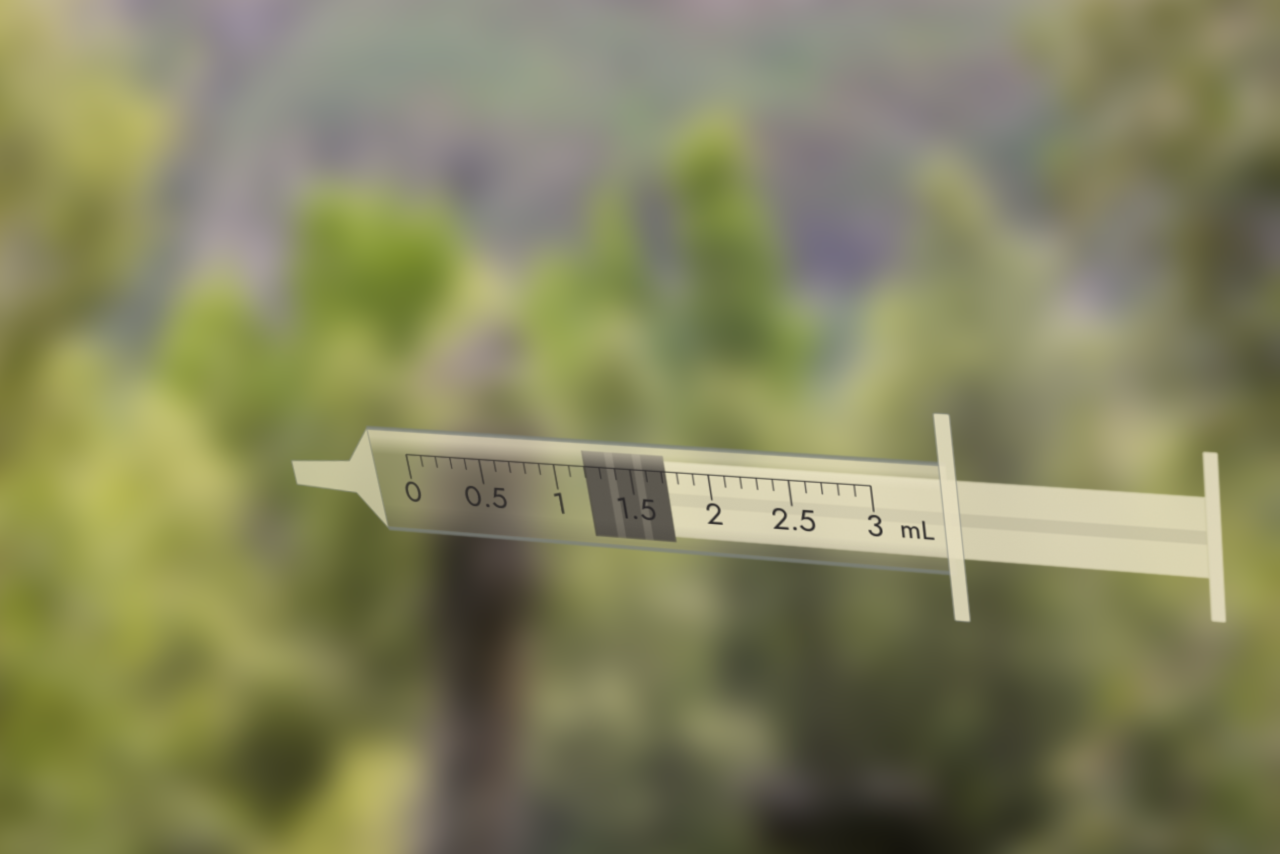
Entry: 1.2,mL
